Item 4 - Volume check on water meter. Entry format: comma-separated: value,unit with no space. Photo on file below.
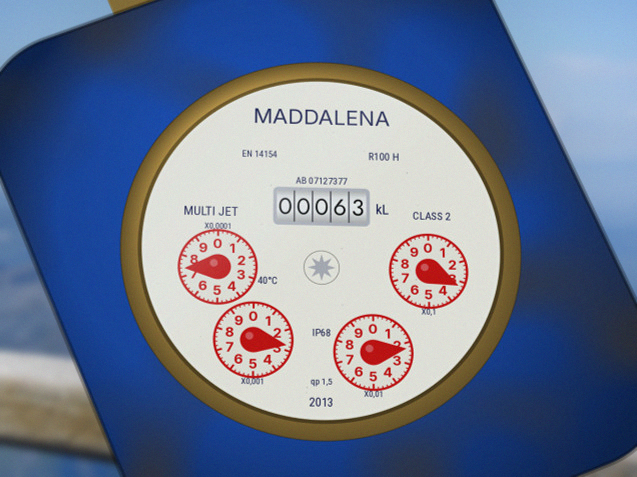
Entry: 63.3227,kL
